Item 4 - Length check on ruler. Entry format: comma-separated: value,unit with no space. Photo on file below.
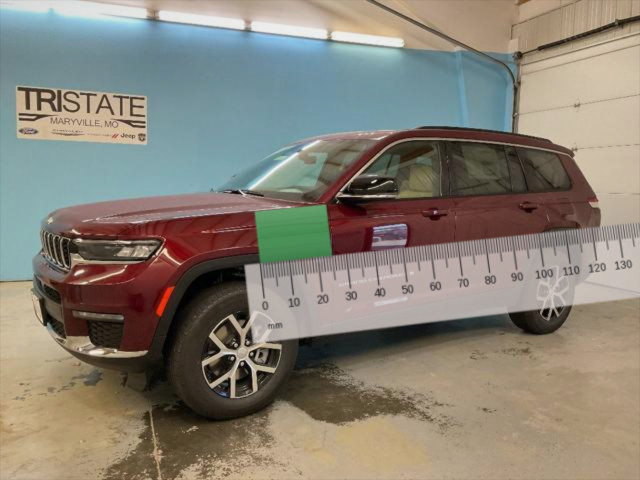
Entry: 25,mm
